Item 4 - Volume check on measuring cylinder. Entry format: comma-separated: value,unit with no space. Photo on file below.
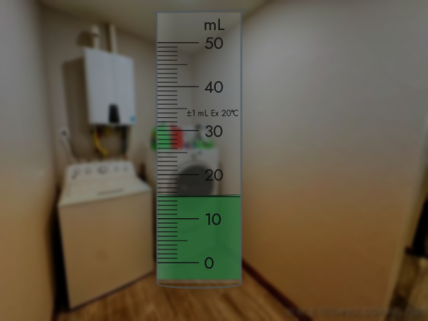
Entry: 15,mL
